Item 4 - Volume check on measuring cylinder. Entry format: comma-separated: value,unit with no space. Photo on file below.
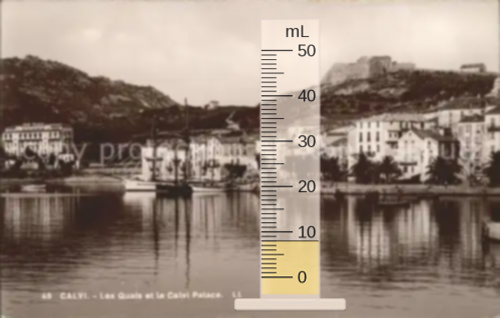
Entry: 8,mL
